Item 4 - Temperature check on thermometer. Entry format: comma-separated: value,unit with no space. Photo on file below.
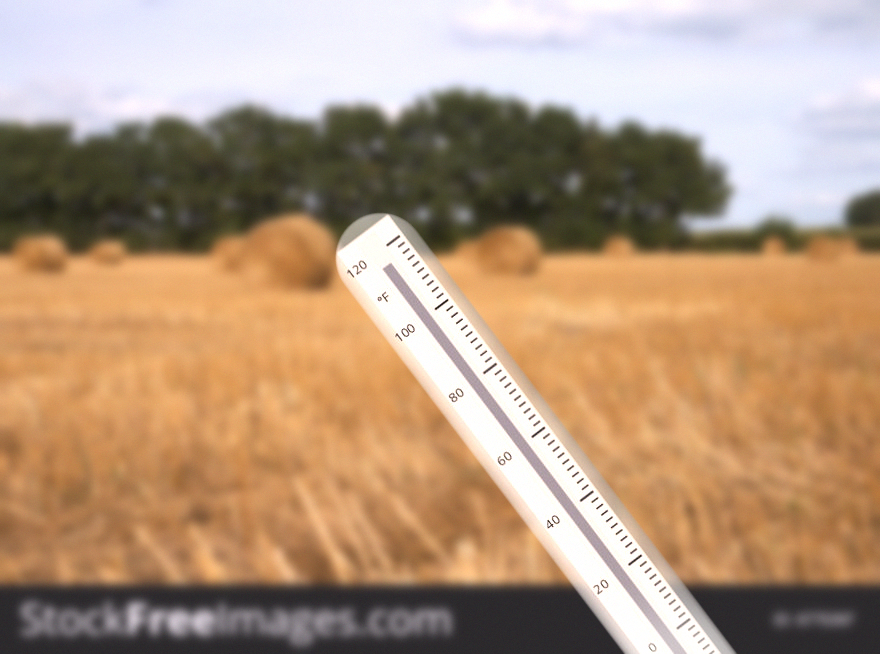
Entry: 116,°F
